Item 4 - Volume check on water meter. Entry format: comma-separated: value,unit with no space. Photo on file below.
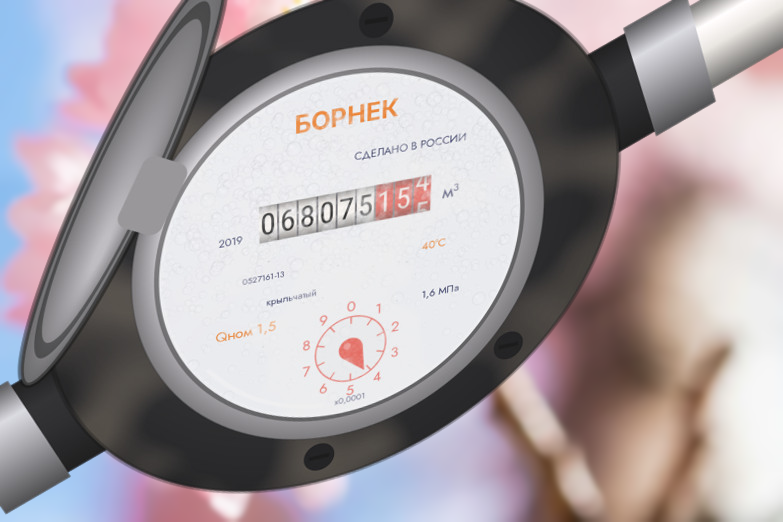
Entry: 68075.1544,m³
